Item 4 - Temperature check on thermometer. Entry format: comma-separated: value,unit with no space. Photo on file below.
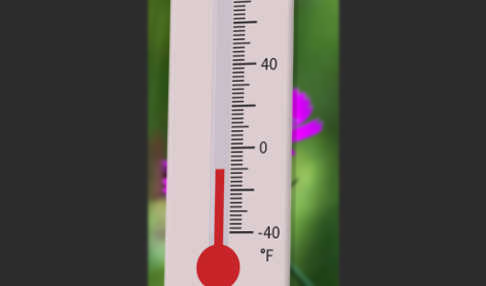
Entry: -10,°F
